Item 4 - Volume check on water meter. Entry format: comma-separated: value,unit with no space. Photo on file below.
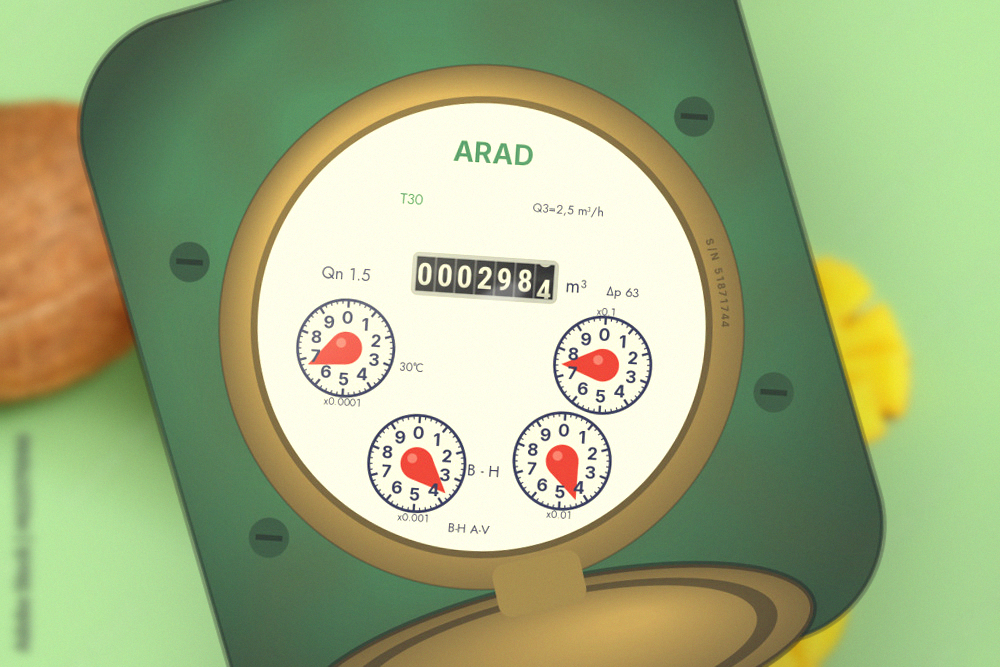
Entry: 2983.7436,m³
